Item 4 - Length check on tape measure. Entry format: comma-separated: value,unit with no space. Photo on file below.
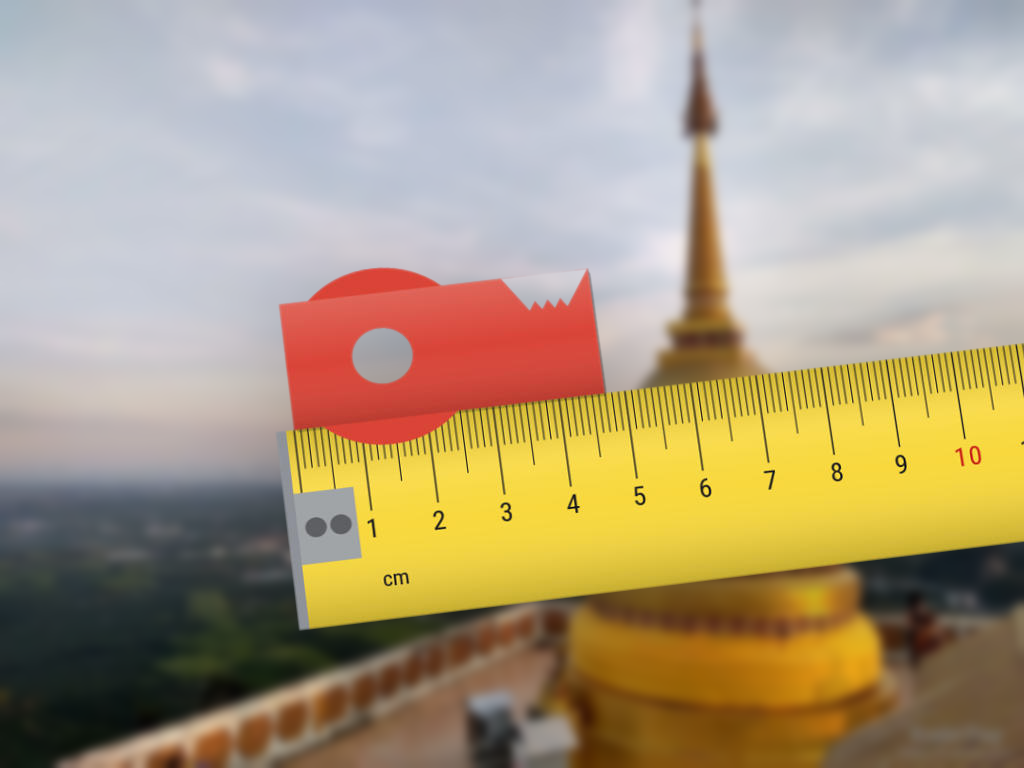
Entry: 4.7,cm
